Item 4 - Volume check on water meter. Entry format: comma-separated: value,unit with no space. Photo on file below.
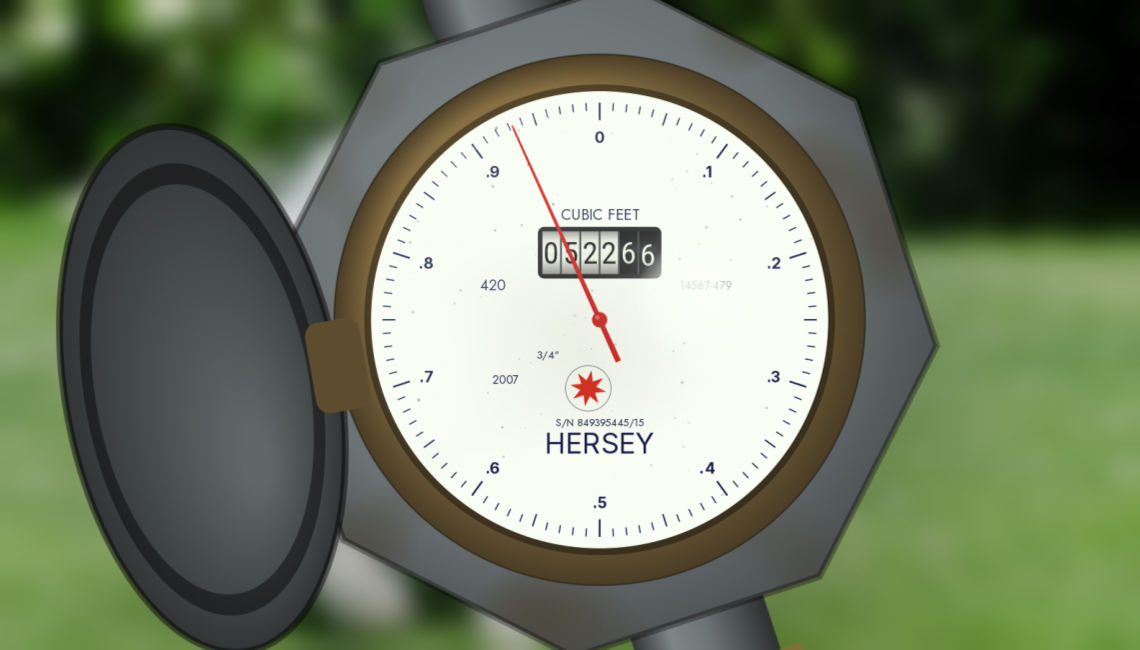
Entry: 52265.93,ft³
